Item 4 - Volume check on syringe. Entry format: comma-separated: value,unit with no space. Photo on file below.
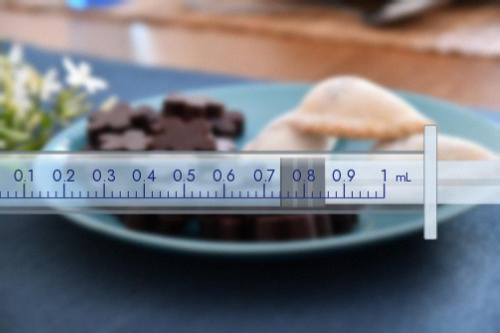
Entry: 0.74,mL
